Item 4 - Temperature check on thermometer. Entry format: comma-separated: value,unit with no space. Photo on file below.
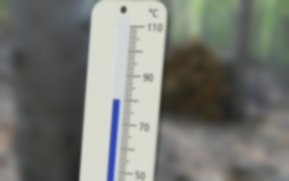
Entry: 80,°C
